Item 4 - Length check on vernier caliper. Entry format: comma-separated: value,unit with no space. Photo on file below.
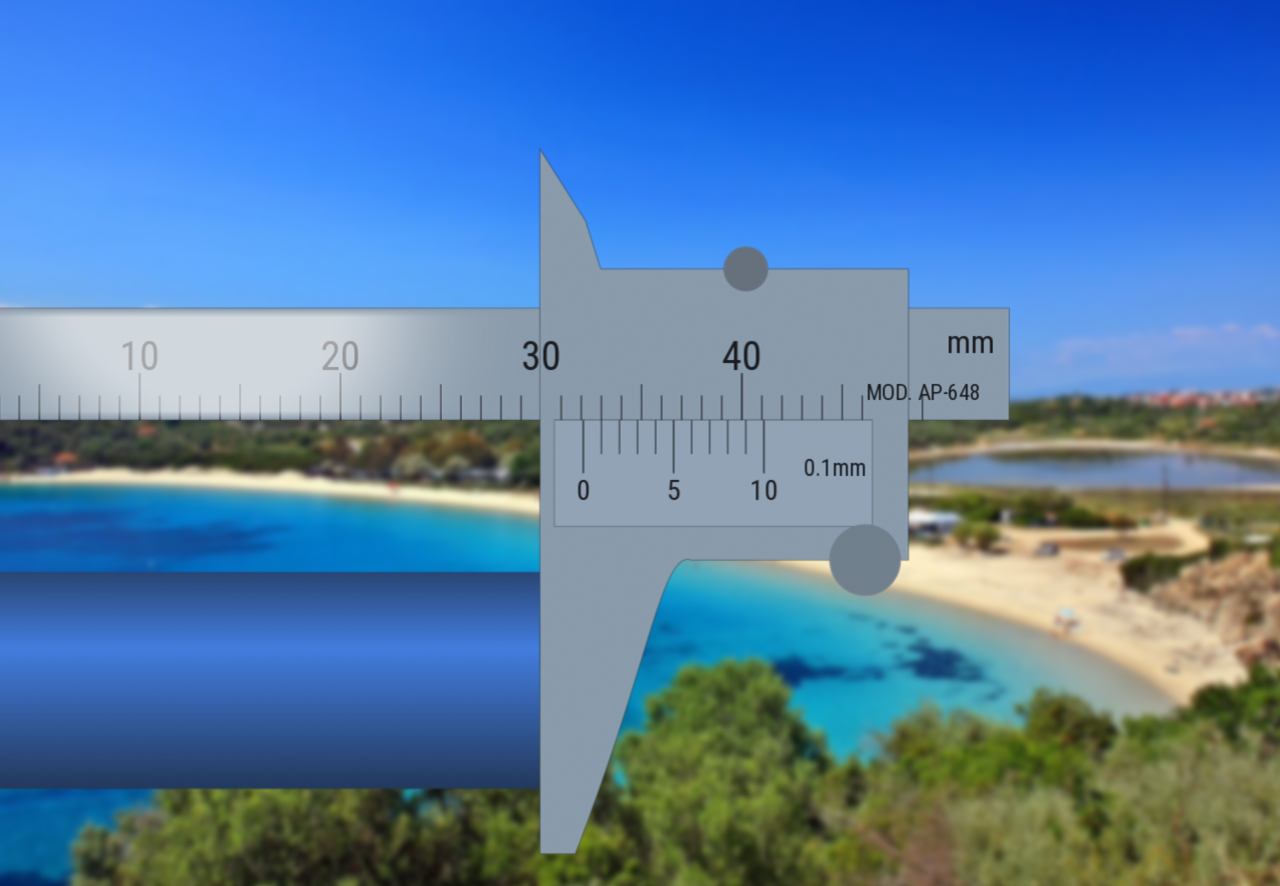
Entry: 32.1,mm
